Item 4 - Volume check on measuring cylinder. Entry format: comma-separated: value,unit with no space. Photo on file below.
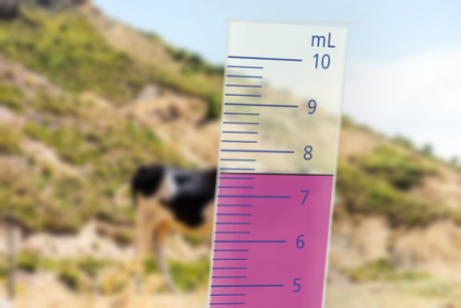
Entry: 7.5,mL
